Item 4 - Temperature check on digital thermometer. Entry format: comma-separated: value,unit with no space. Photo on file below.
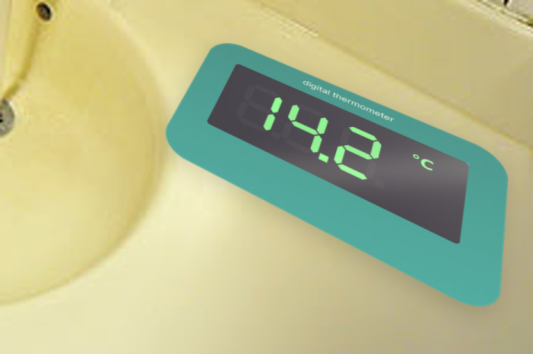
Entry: 14.2,°C
